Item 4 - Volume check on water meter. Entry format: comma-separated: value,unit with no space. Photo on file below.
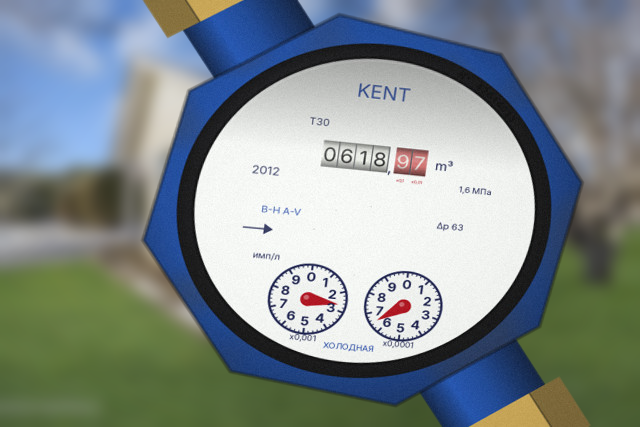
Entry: 618.9726,m³
